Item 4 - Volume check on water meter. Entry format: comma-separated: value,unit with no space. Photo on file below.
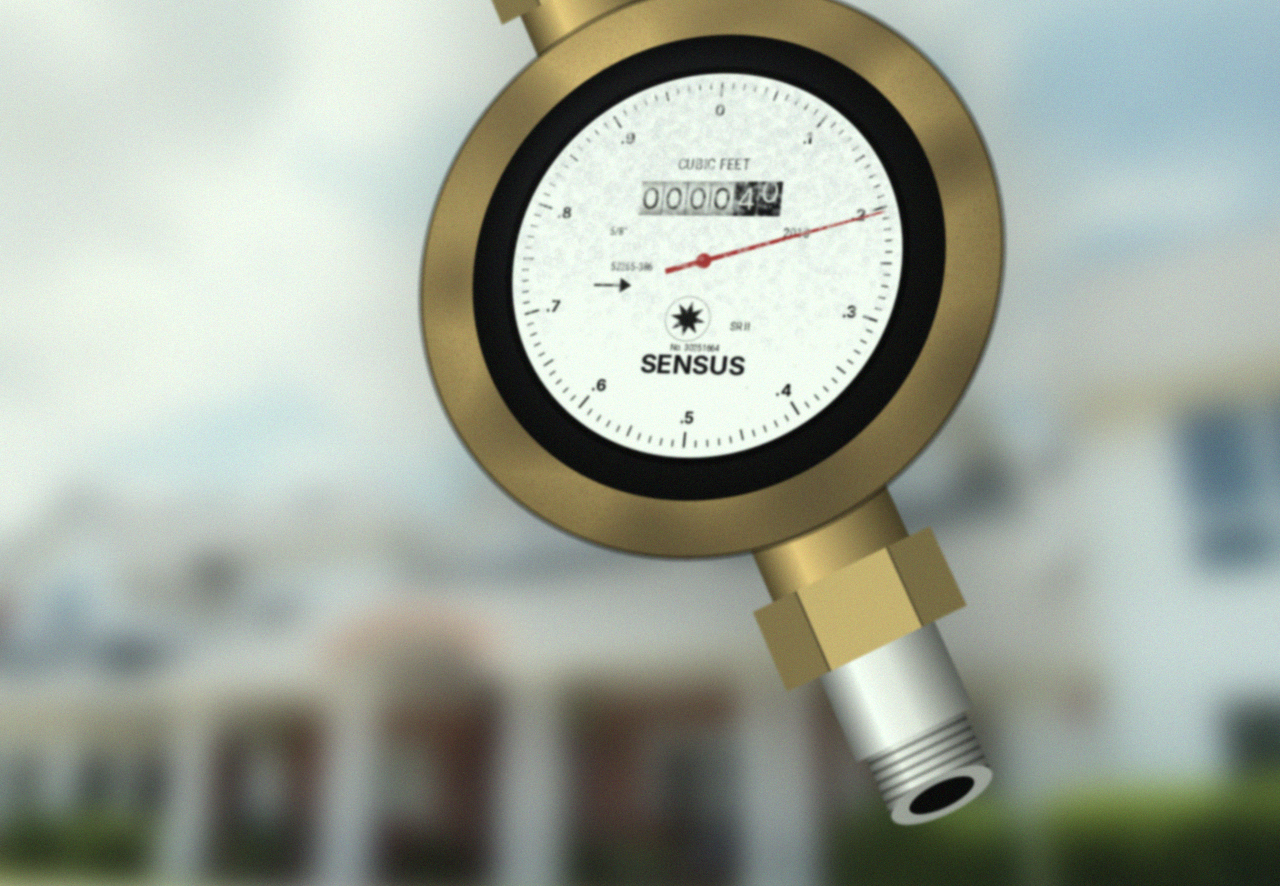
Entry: 40.20,ft³
